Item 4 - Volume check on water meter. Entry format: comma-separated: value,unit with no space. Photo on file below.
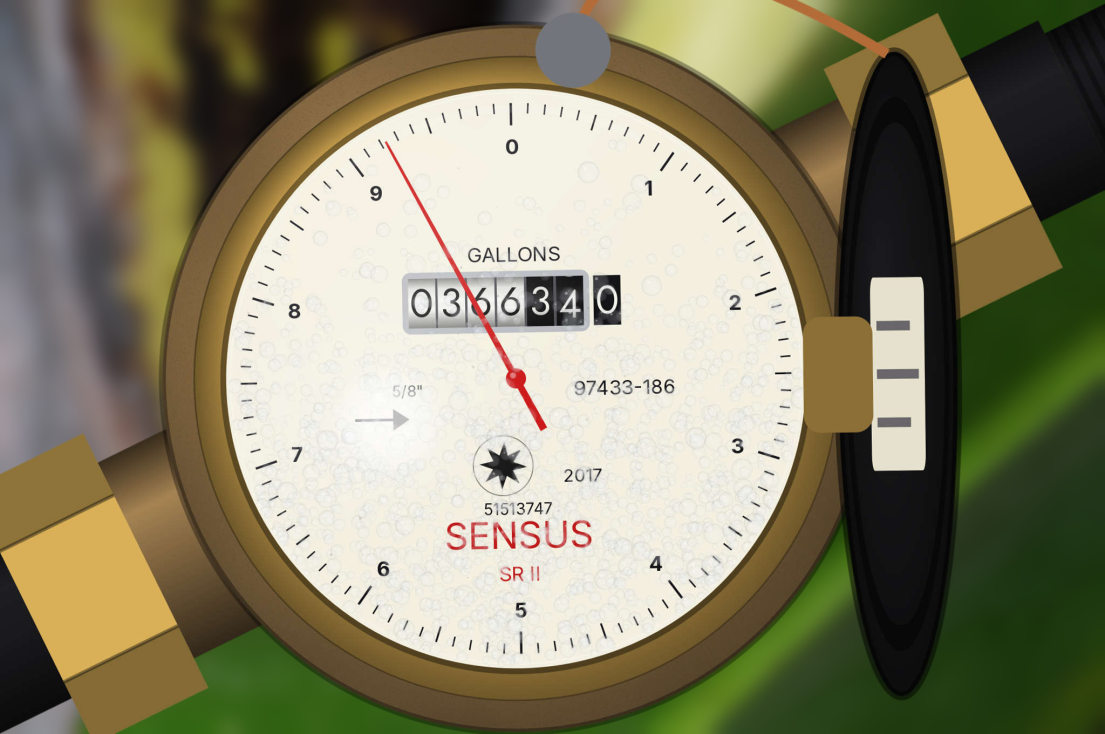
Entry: 366339.2,gal
